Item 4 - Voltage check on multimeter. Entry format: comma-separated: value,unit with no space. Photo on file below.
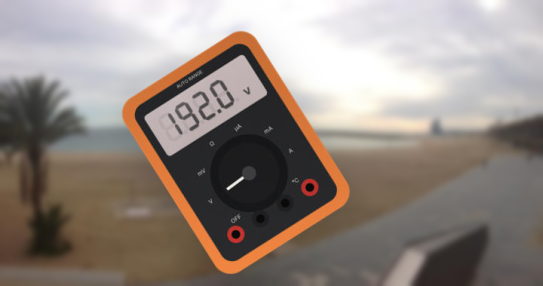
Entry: 192.0,V
